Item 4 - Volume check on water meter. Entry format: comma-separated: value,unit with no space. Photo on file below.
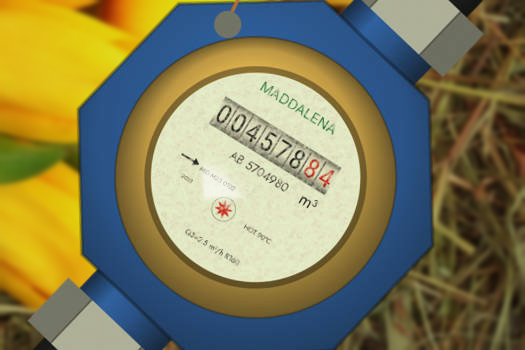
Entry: 4578.84,m³
